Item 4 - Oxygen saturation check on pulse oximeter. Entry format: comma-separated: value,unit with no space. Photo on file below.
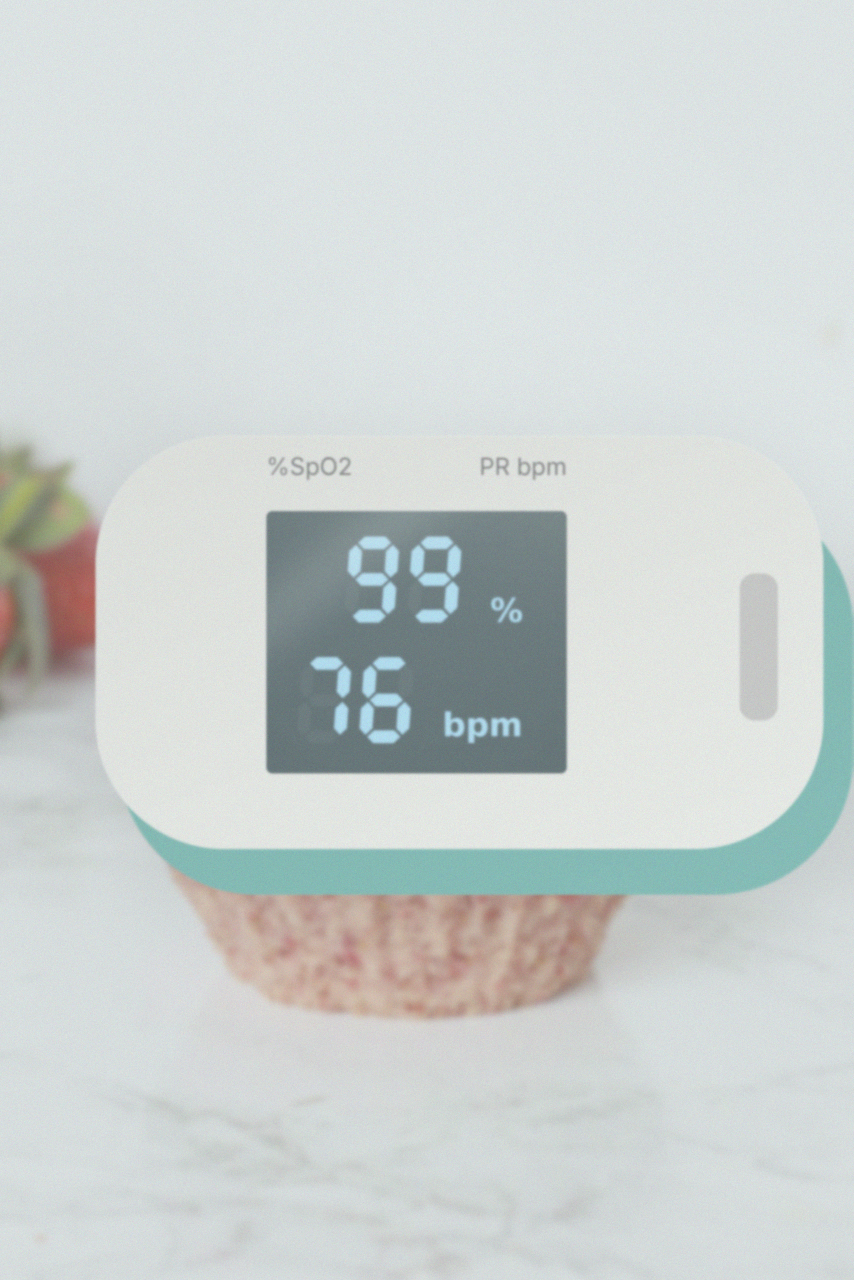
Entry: 99,%
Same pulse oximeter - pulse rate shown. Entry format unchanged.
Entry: 76,bpm
